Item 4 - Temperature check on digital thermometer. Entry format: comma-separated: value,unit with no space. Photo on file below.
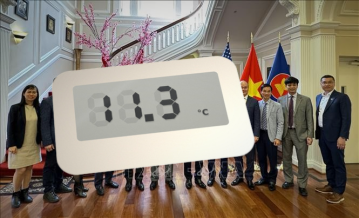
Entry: 11.3,°C
